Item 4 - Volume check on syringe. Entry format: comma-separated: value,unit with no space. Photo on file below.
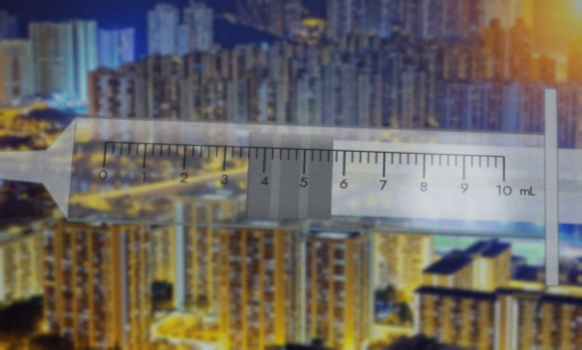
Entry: 3.6,mL
